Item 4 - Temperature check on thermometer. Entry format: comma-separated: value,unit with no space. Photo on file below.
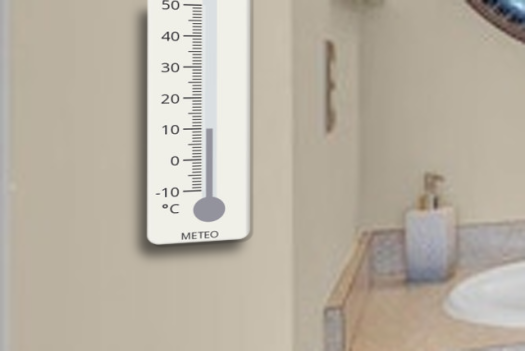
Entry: 10,°C
